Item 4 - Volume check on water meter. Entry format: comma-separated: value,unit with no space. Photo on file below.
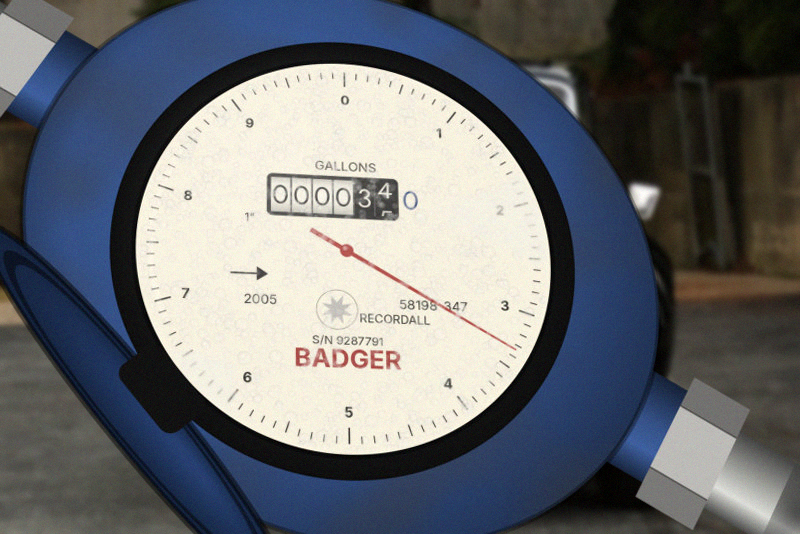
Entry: 343.3,gal
